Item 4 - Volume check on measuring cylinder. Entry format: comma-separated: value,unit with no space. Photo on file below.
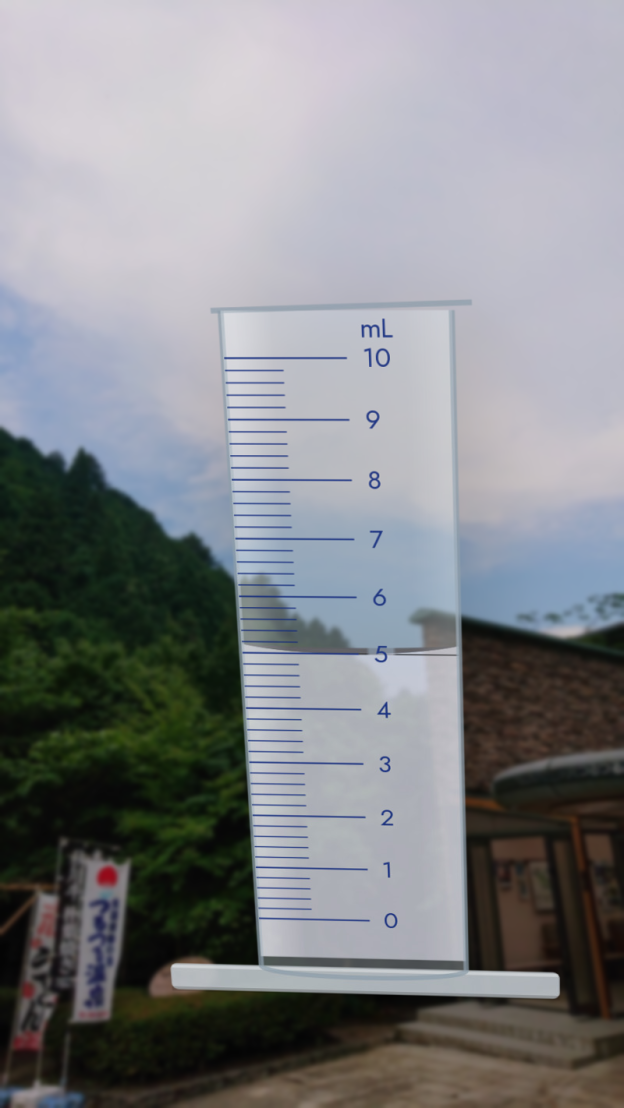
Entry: 5,mL
